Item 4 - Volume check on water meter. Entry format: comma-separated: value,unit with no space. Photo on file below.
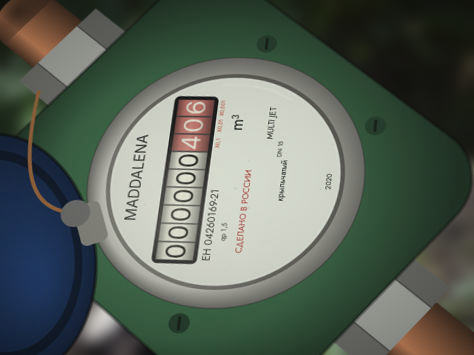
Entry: 0.406,m³
